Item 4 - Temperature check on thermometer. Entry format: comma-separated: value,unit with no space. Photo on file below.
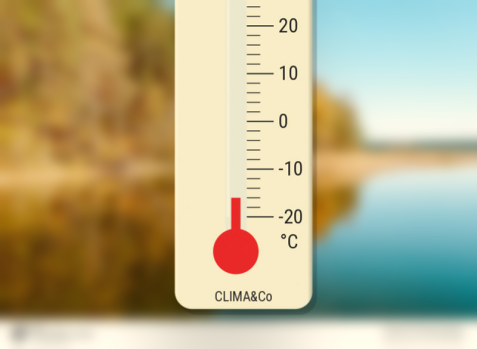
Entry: -16,°C
